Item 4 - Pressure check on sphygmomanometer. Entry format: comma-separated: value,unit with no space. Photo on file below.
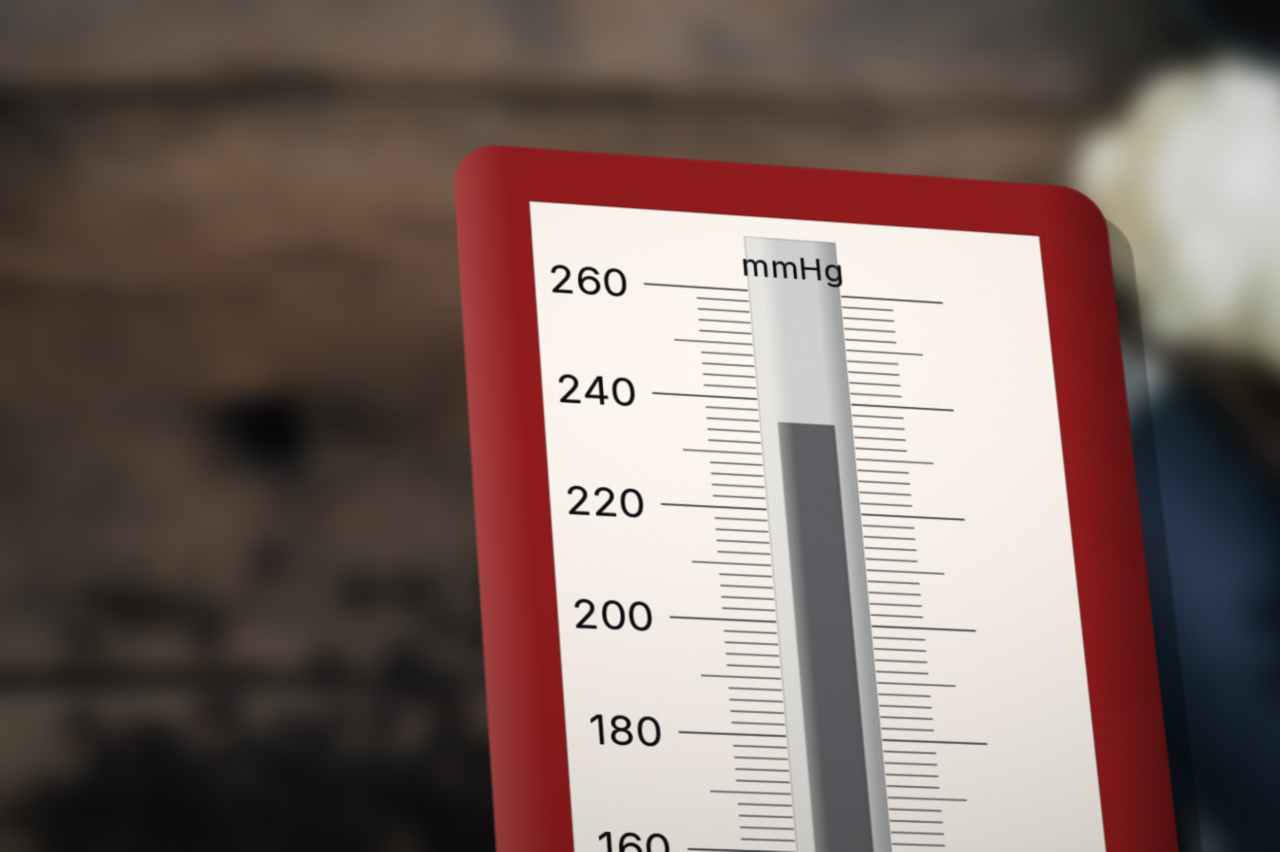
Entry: 236,mmHg
